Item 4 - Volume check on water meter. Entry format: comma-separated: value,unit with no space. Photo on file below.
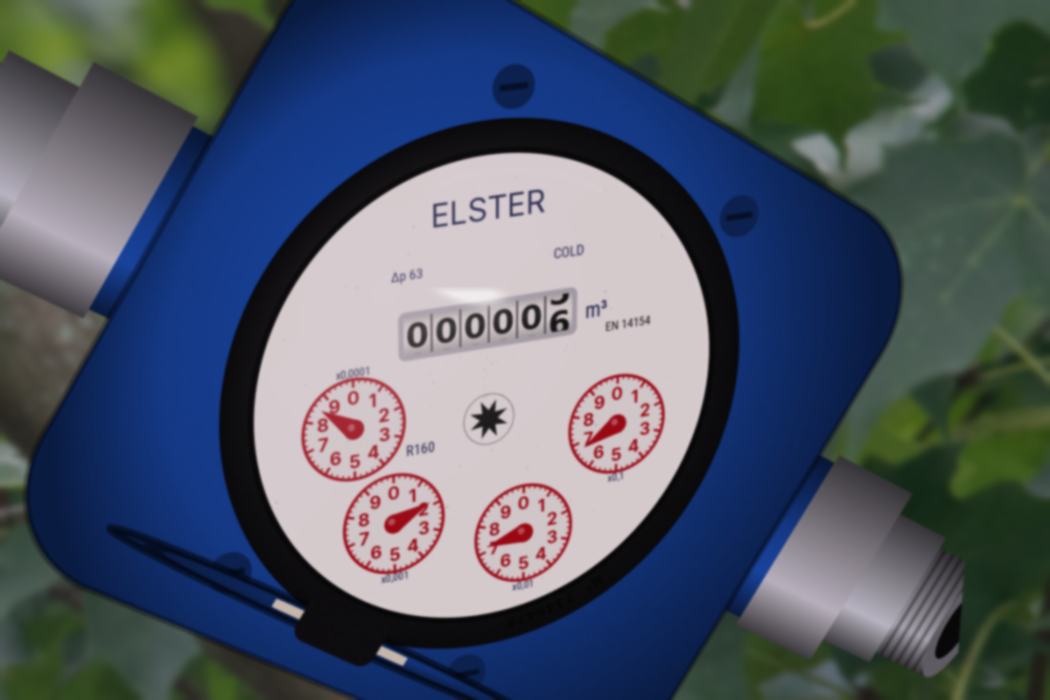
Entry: 5.6718,m³
